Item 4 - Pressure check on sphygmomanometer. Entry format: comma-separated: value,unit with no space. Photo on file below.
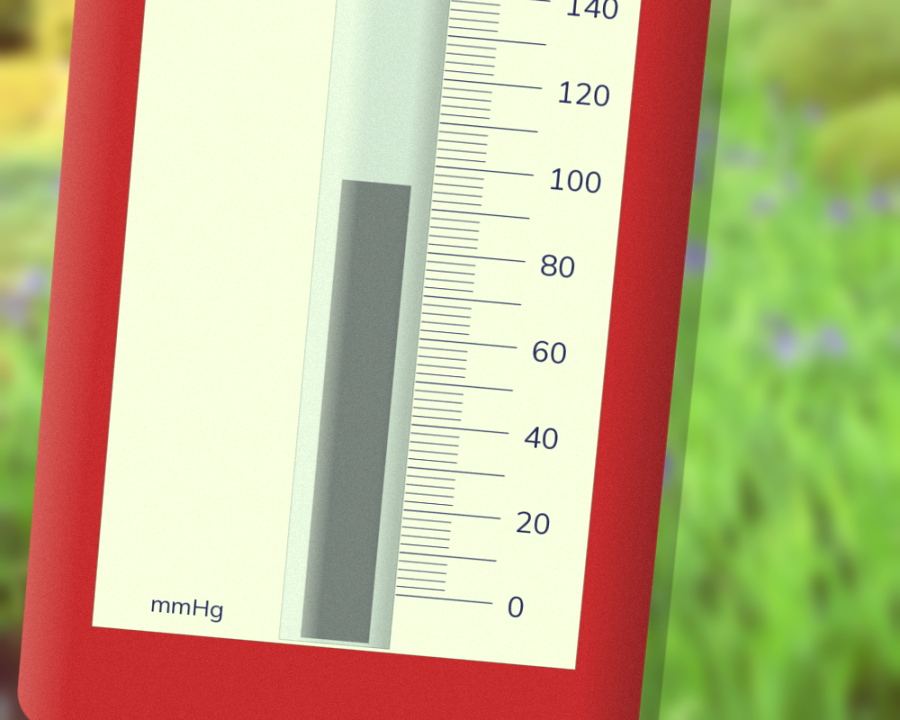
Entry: 95,mmHg
